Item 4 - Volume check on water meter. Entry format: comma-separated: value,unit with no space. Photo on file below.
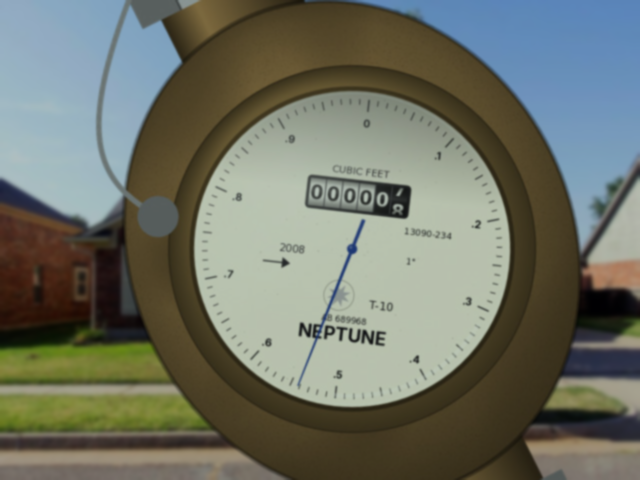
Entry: 7.54,ft³
